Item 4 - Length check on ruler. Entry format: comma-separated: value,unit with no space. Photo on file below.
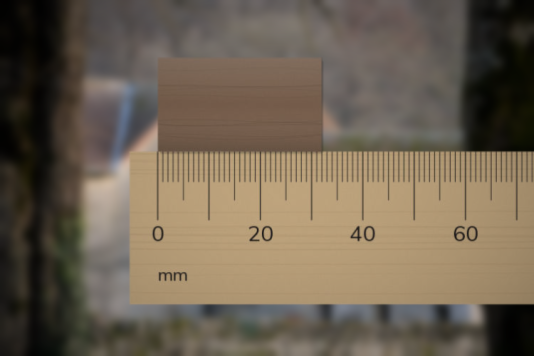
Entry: 32,mm
